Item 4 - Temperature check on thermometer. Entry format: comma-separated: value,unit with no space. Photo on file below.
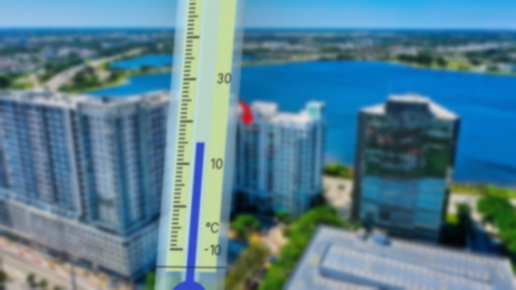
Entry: 15,°C
